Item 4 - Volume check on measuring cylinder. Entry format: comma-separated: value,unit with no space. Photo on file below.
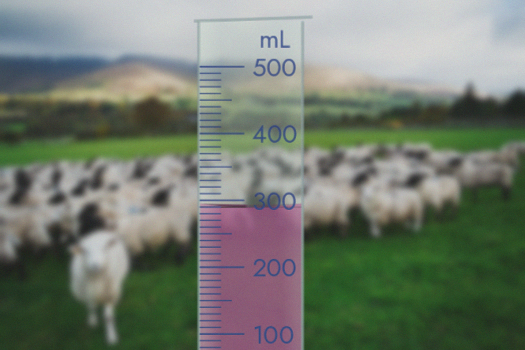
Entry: 290,mL
